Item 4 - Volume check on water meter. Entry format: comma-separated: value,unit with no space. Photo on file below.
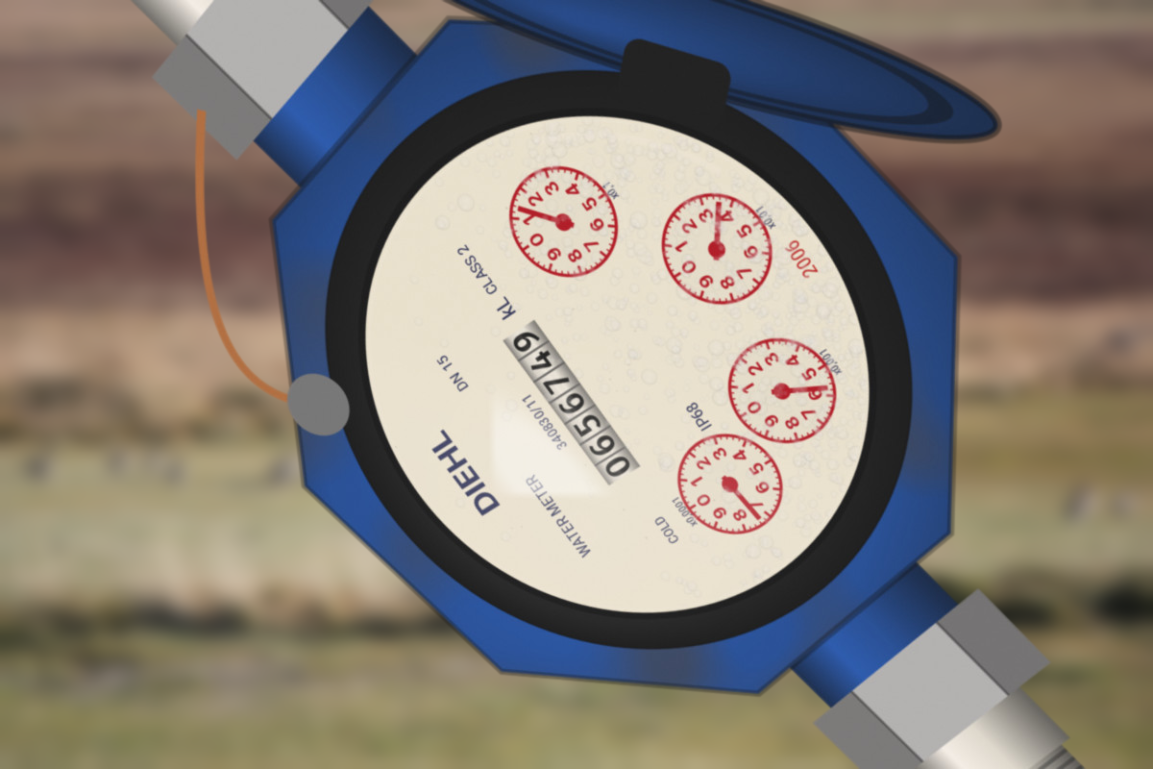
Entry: 656749.1357,kL
